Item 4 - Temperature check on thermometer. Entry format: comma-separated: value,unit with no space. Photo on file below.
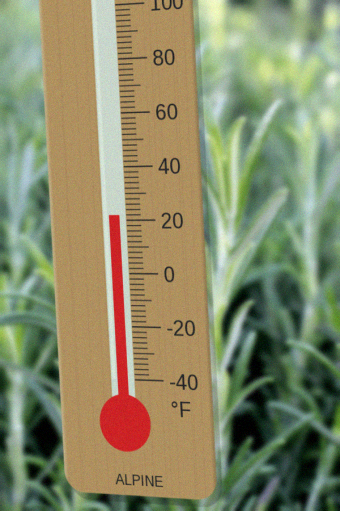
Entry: 22,°F
